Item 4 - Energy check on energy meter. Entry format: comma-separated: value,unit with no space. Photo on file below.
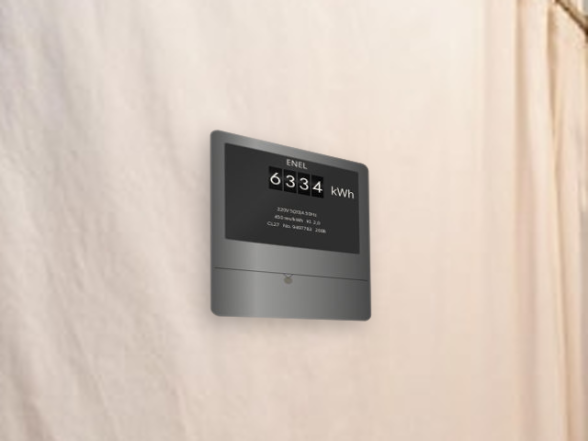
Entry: 6334,kWh
